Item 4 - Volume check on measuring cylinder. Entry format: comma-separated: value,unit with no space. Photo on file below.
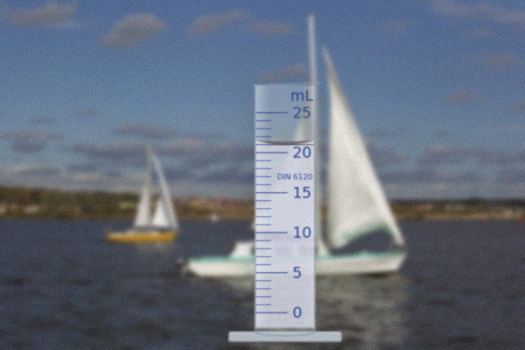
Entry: 21,mL
